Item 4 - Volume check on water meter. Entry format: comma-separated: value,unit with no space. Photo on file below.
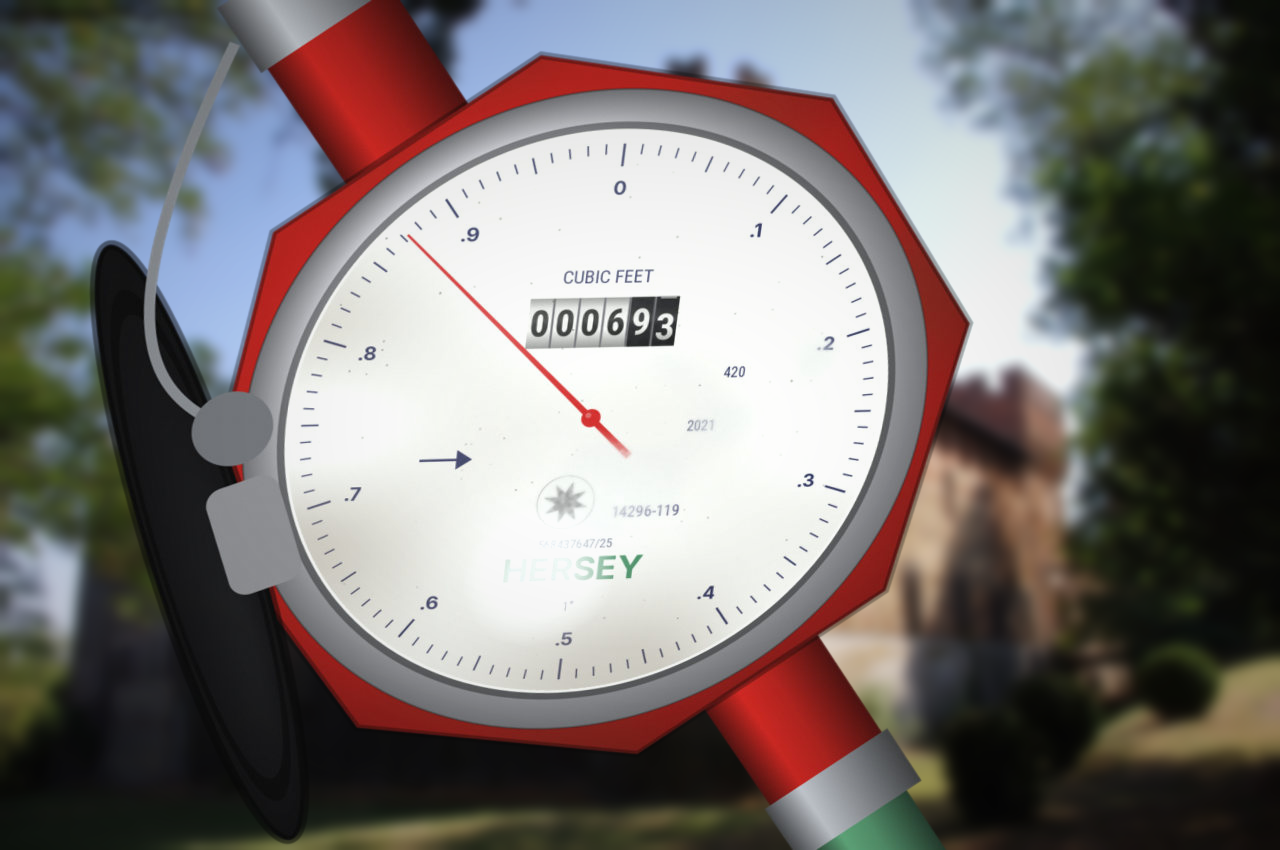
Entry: 692.87,ft³
